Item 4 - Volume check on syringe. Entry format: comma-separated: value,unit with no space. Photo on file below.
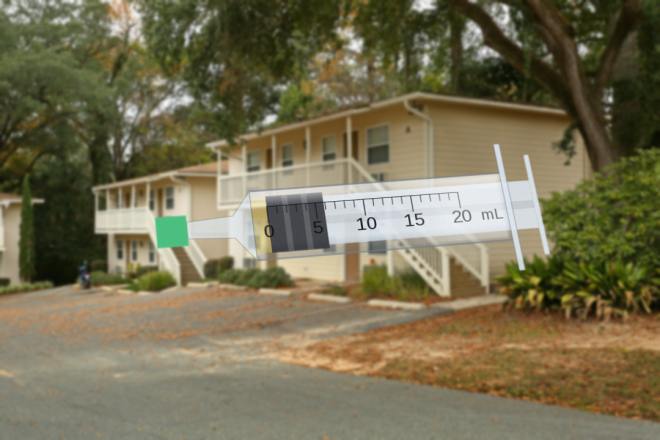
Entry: 0,mL
